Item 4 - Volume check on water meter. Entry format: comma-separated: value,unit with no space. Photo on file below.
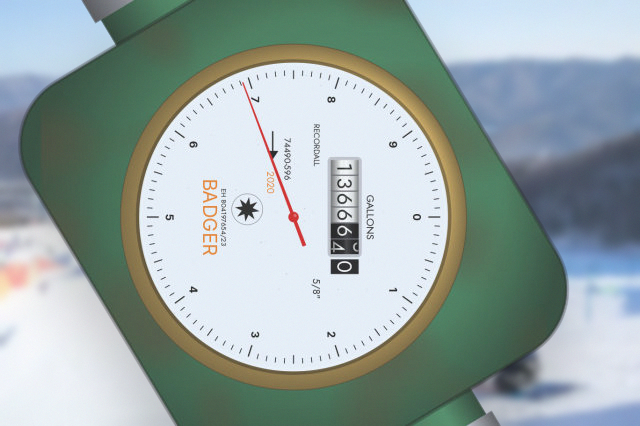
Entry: 1366636.9,gal
